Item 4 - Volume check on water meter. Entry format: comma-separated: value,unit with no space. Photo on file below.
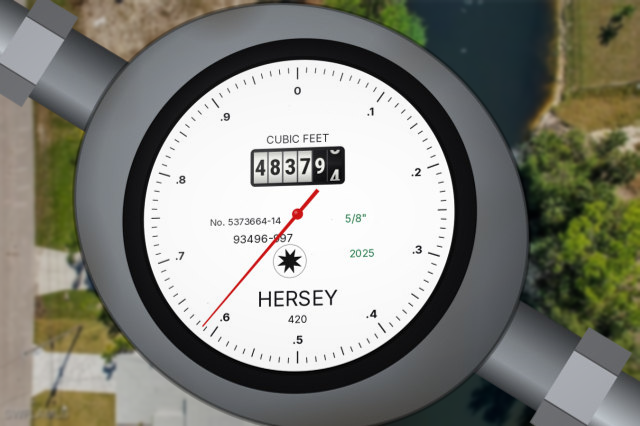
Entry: 483793.61,ft³
